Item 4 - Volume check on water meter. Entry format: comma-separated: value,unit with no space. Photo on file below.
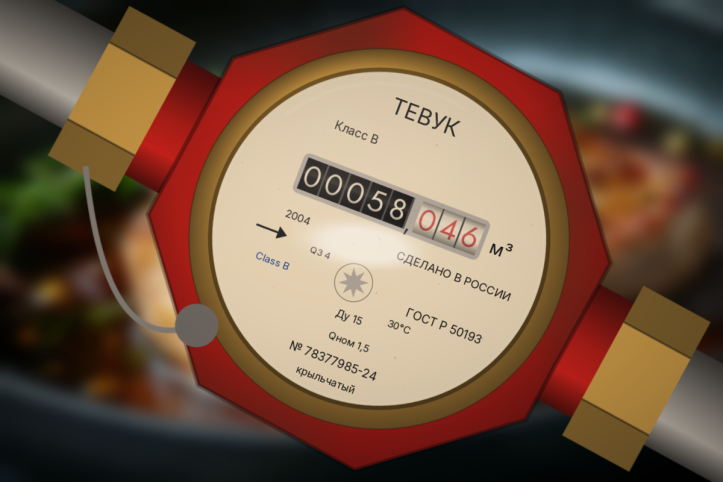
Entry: 58.046,m³
